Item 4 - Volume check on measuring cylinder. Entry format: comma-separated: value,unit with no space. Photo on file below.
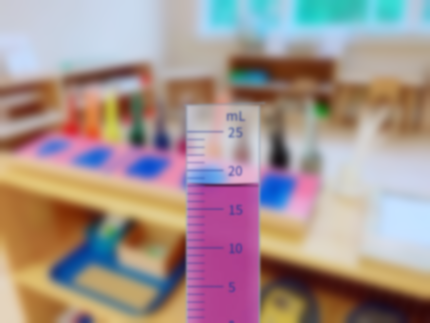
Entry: 18,mL
